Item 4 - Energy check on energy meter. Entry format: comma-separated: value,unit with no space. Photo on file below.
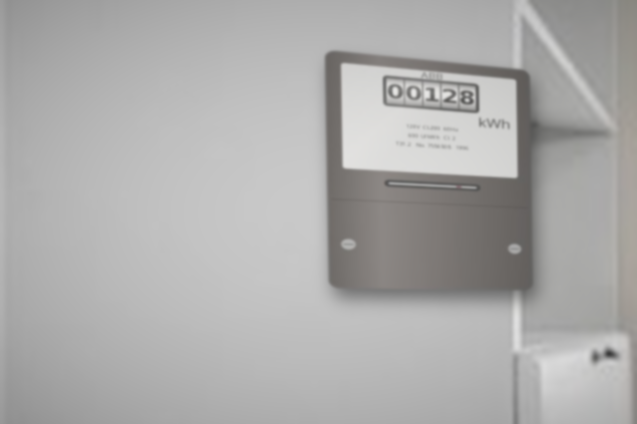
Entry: 128,kWh
